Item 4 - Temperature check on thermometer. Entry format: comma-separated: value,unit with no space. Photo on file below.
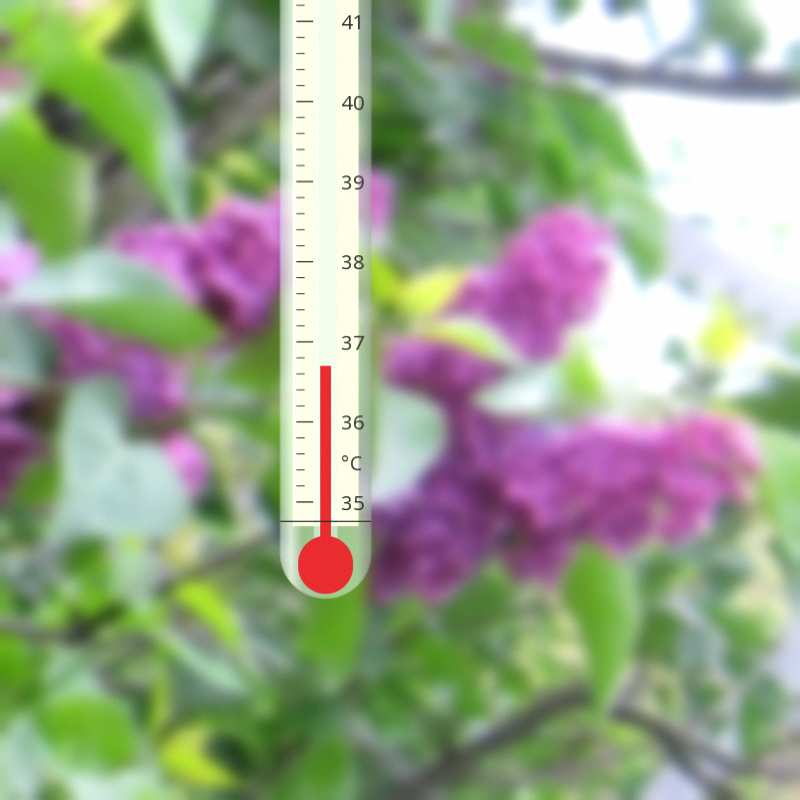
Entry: 36.7,°C
